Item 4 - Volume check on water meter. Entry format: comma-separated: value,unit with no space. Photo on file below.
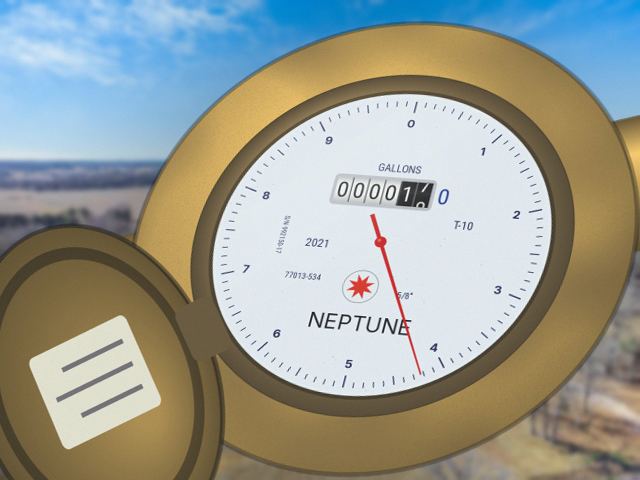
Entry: 174.2,gal
